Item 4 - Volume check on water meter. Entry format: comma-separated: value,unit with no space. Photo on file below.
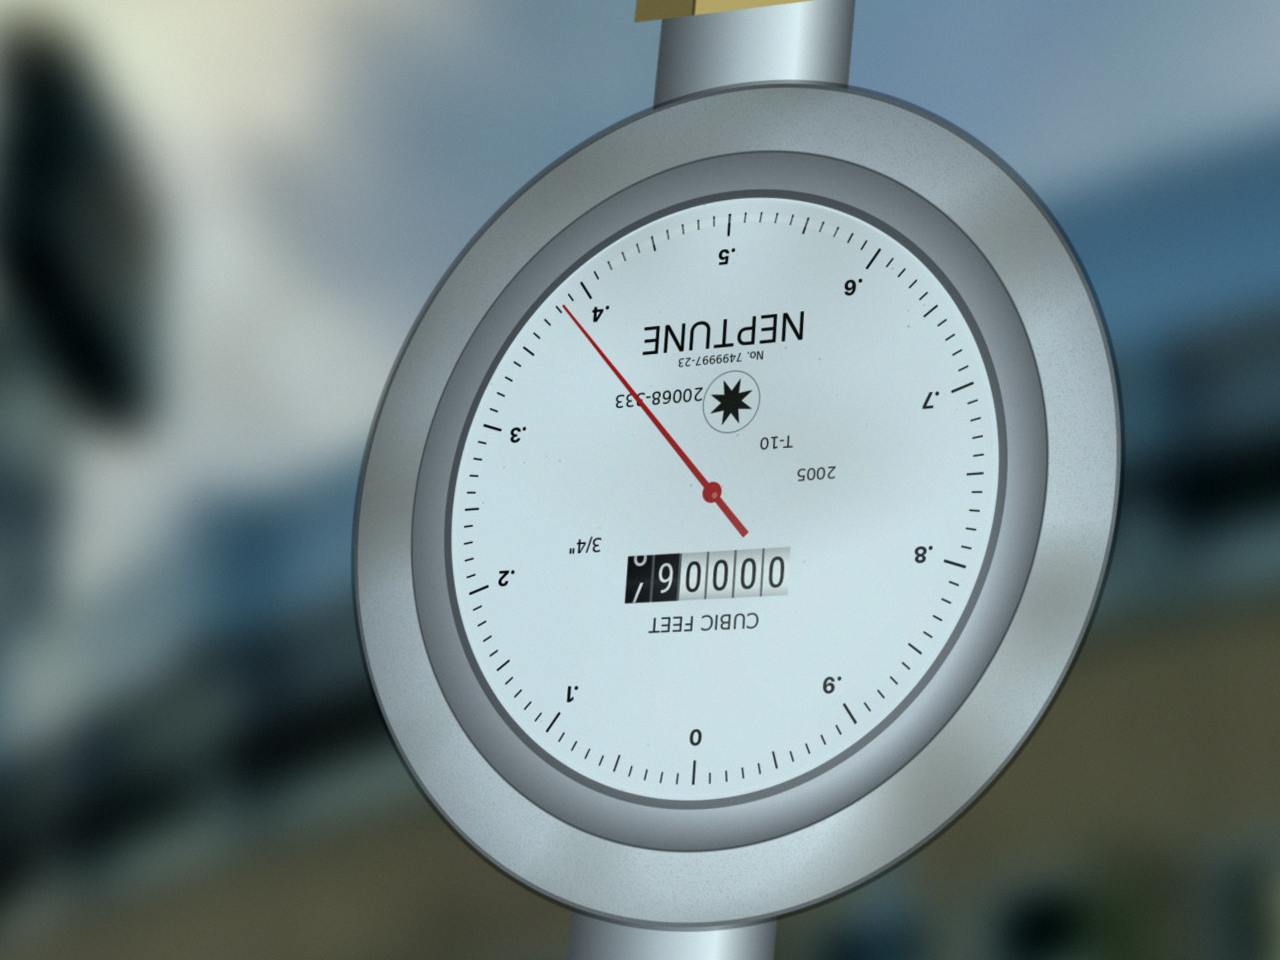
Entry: 67.38,ft³
